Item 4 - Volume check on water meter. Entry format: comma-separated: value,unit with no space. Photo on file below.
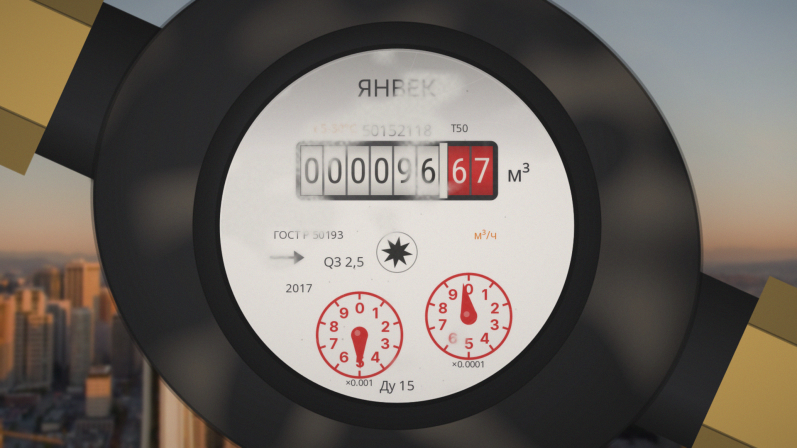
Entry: 96.6749,m³
